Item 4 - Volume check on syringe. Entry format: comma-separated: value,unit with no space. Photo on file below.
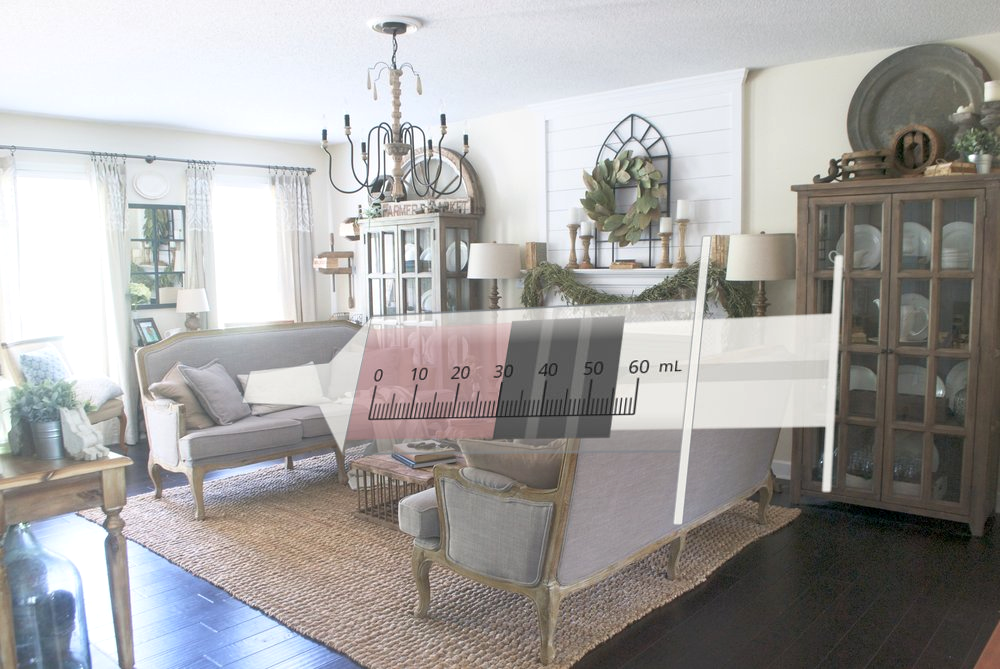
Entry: 30,mL
